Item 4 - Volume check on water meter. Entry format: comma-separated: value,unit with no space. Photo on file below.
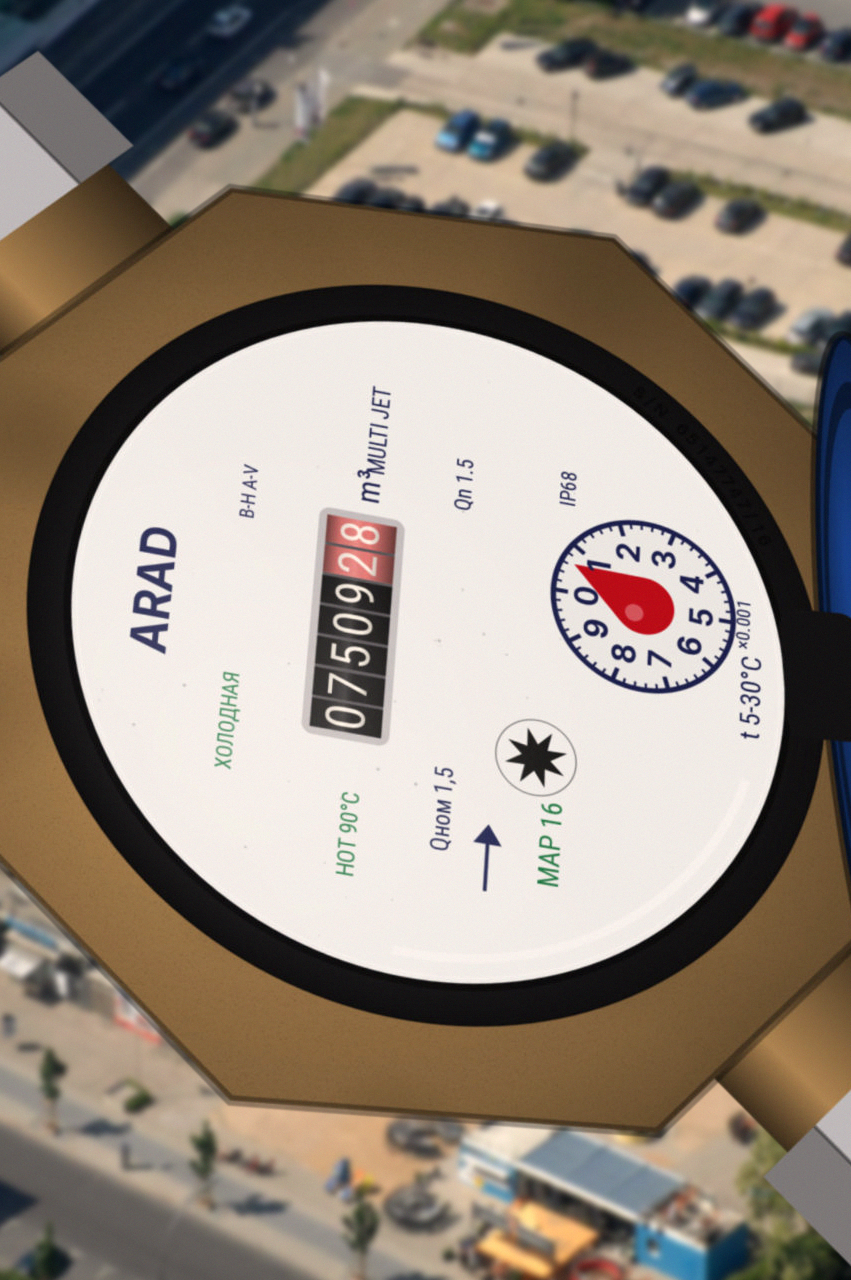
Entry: 7509.280,m³
